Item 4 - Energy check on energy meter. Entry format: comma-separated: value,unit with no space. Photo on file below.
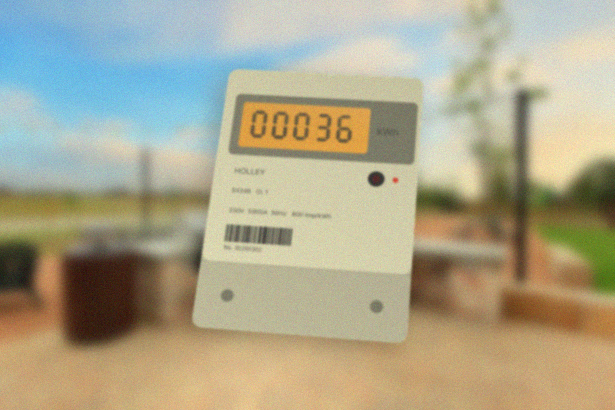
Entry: 36,kWh
